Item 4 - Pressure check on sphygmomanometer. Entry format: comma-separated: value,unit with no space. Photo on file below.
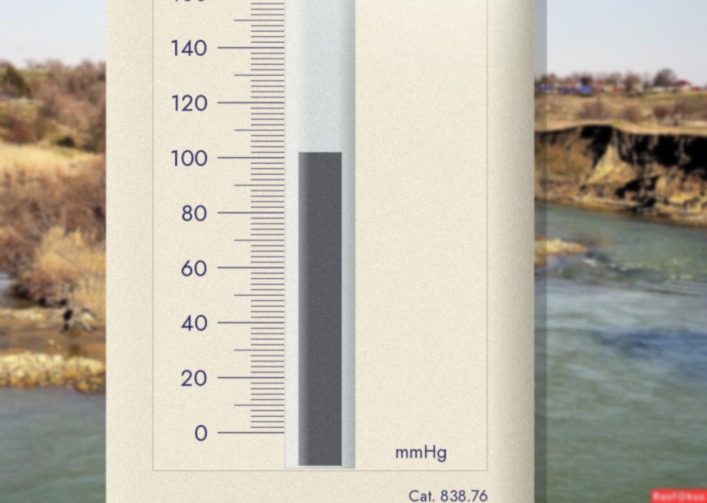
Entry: 102,mmHg
